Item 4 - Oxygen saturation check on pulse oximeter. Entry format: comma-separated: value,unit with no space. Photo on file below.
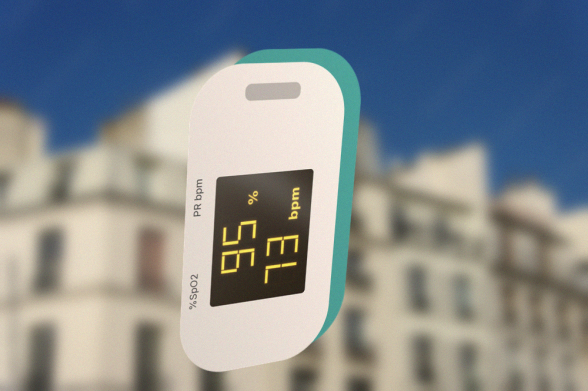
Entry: 95,%
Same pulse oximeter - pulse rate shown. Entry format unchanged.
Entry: 73,bpm
